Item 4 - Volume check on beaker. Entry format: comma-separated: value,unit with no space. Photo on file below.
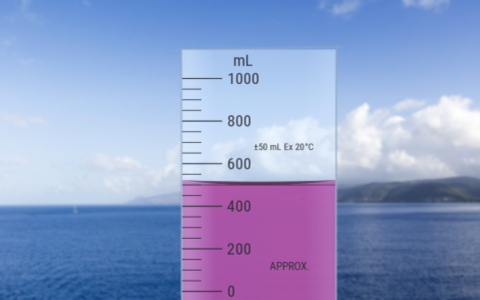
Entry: 500,mL
